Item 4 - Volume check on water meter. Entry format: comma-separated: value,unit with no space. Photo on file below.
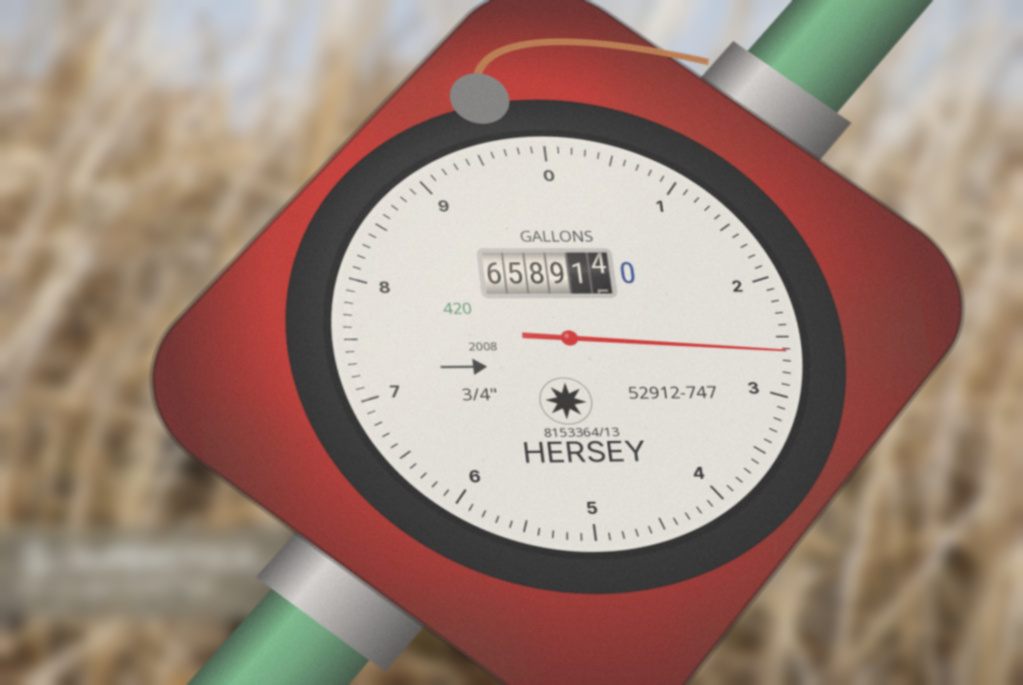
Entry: 6589142.6,gal
